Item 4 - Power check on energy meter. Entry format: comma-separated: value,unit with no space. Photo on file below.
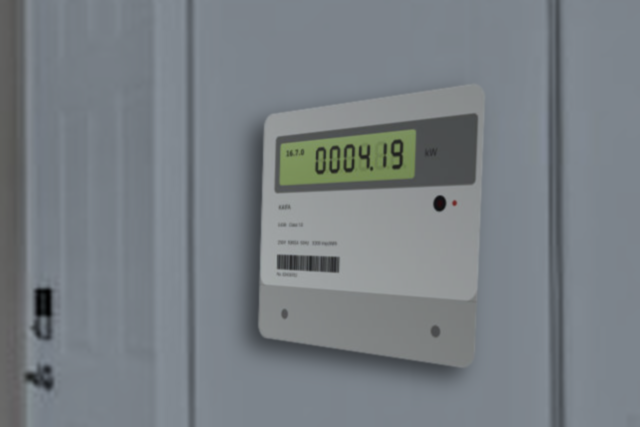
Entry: 4.19,kW
